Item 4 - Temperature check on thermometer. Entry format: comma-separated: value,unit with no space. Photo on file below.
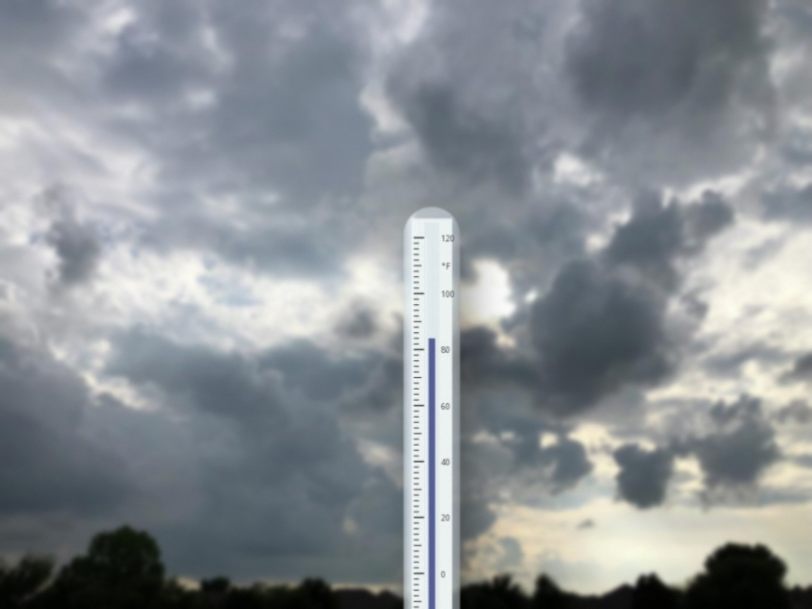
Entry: 84,°F
